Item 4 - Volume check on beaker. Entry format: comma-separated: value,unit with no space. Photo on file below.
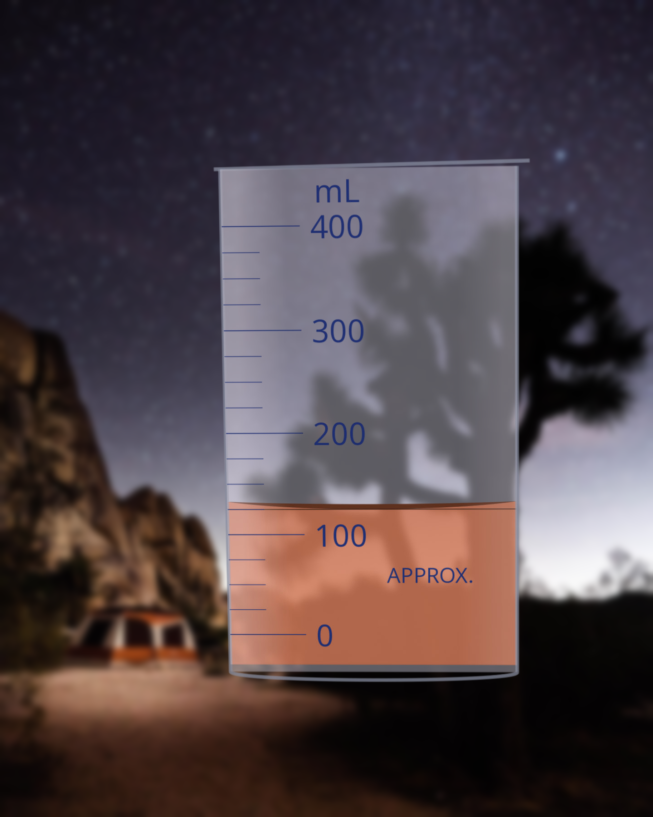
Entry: 125,mL
